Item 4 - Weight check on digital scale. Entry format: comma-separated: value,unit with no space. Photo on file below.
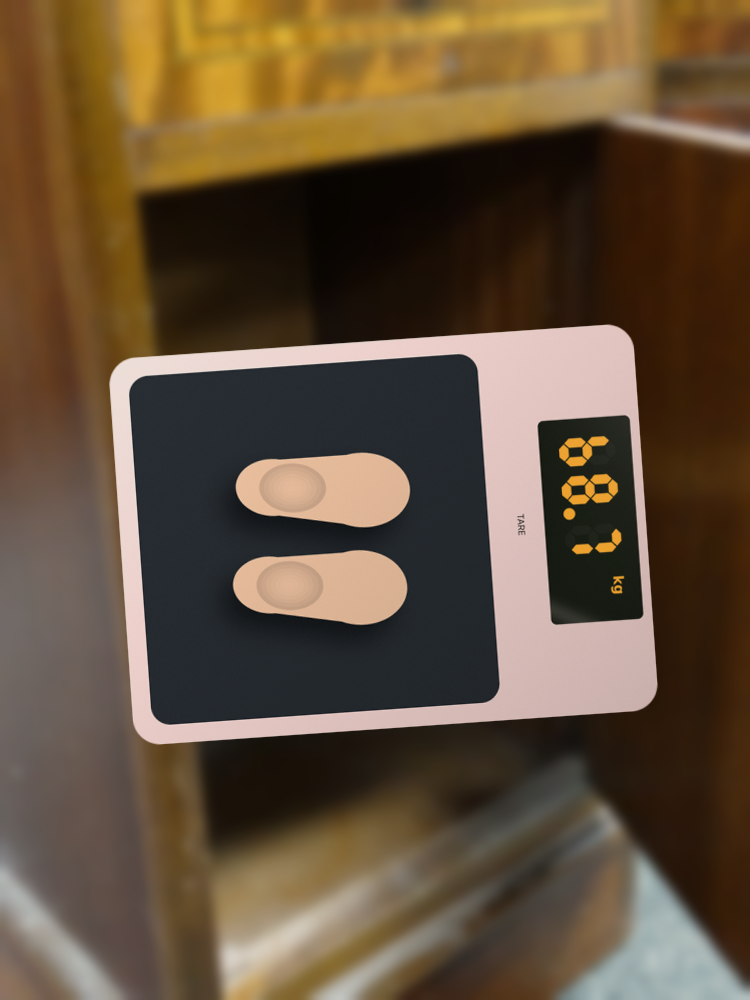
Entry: 68.7,kg
